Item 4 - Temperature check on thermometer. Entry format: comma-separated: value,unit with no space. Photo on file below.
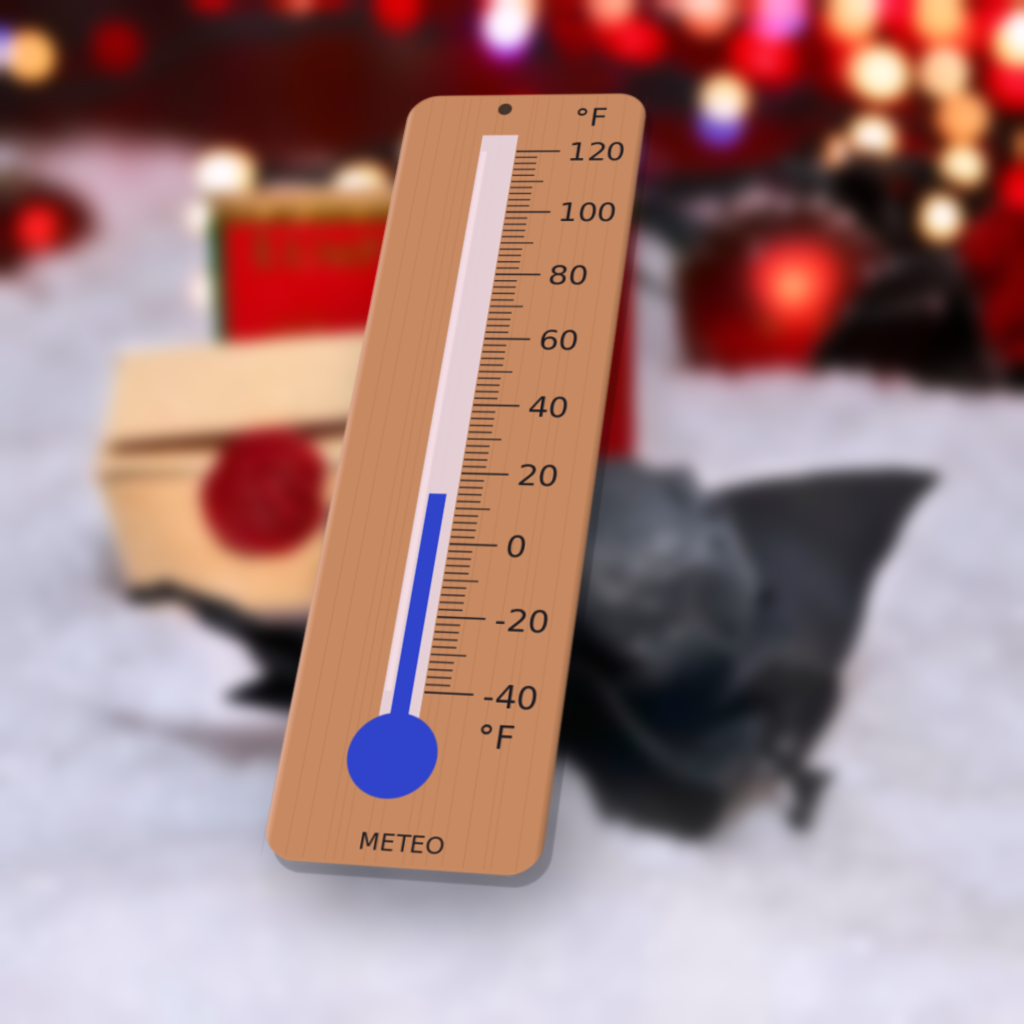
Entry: 14,°F
